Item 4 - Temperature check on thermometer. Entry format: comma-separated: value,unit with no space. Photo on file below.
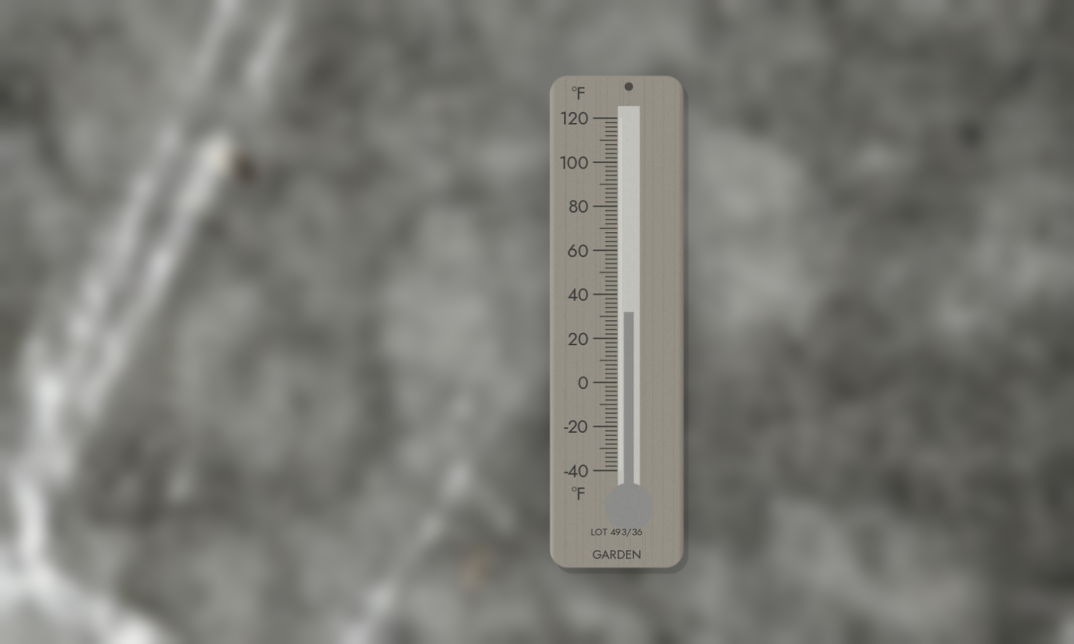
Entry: 32,°F
